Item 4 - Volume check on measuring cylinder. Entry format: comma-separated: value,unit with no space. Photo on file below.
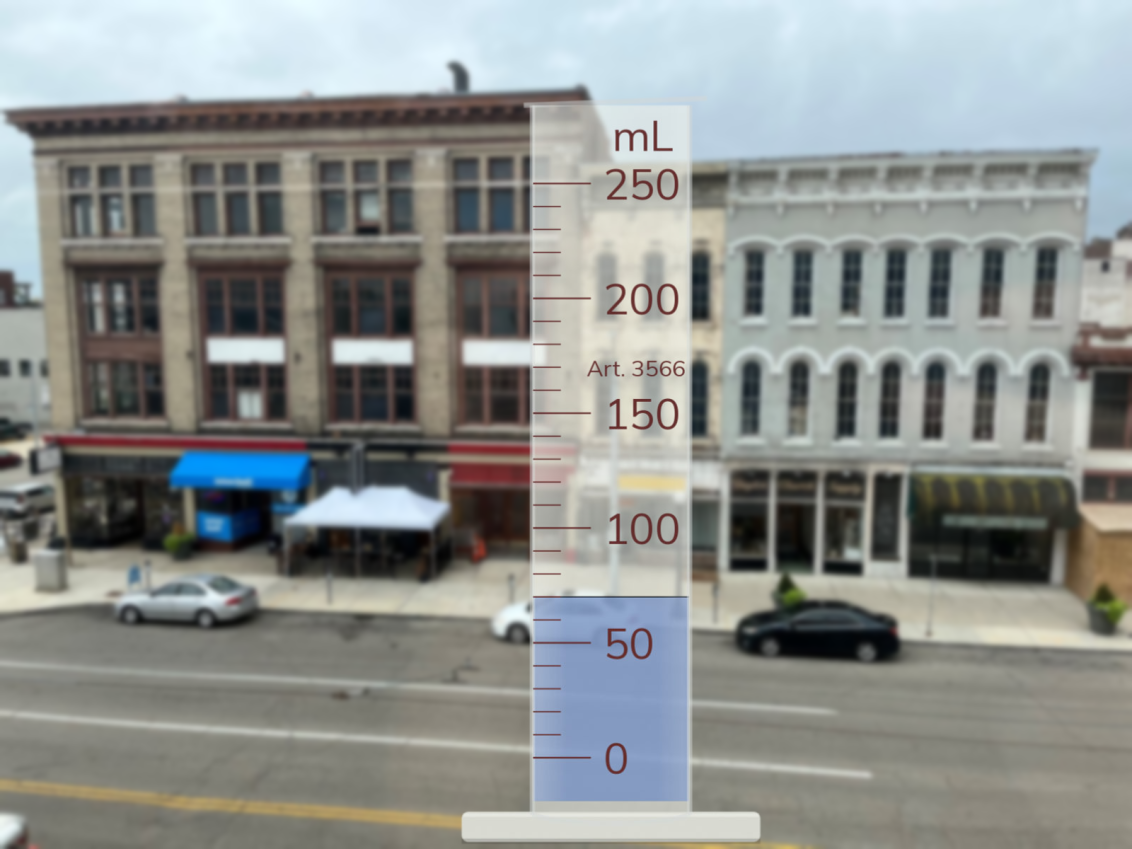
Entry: 70,mL
